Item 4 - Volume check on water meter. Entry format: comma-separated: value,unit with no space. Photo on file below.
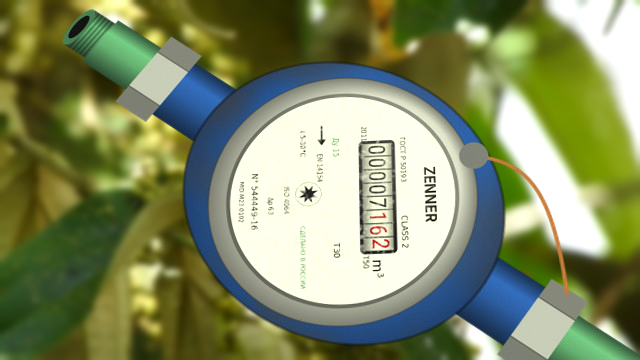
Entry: 7.162,m³
